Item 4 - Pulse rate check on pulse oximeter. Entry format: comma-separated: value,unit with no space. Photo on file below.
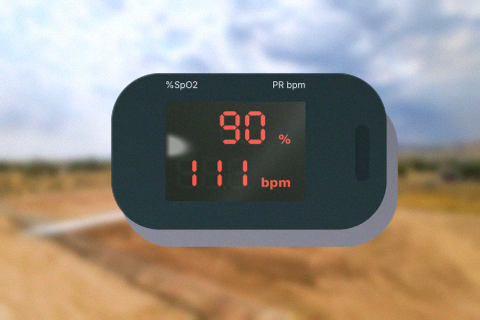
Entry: 111,bpm
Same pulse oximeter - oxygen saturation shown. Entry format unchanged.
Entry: 90,%
